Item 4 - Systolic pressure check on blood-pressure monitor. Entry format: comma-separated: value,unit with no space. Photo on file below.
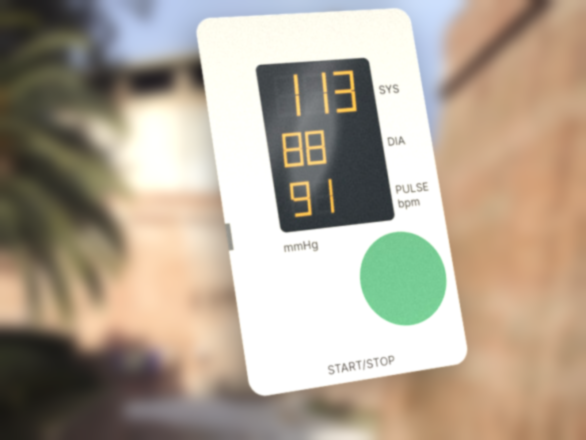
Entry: 113,mmHg
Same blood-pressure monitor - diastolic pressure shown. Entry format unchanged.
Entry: 88,mmHg
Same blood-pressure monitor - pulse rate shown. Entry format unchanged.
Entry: 91,bpm
